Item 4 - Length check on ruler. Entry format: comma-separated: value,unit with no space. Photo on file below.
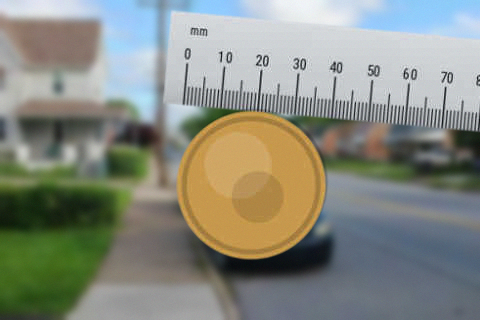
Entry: 40,mm
